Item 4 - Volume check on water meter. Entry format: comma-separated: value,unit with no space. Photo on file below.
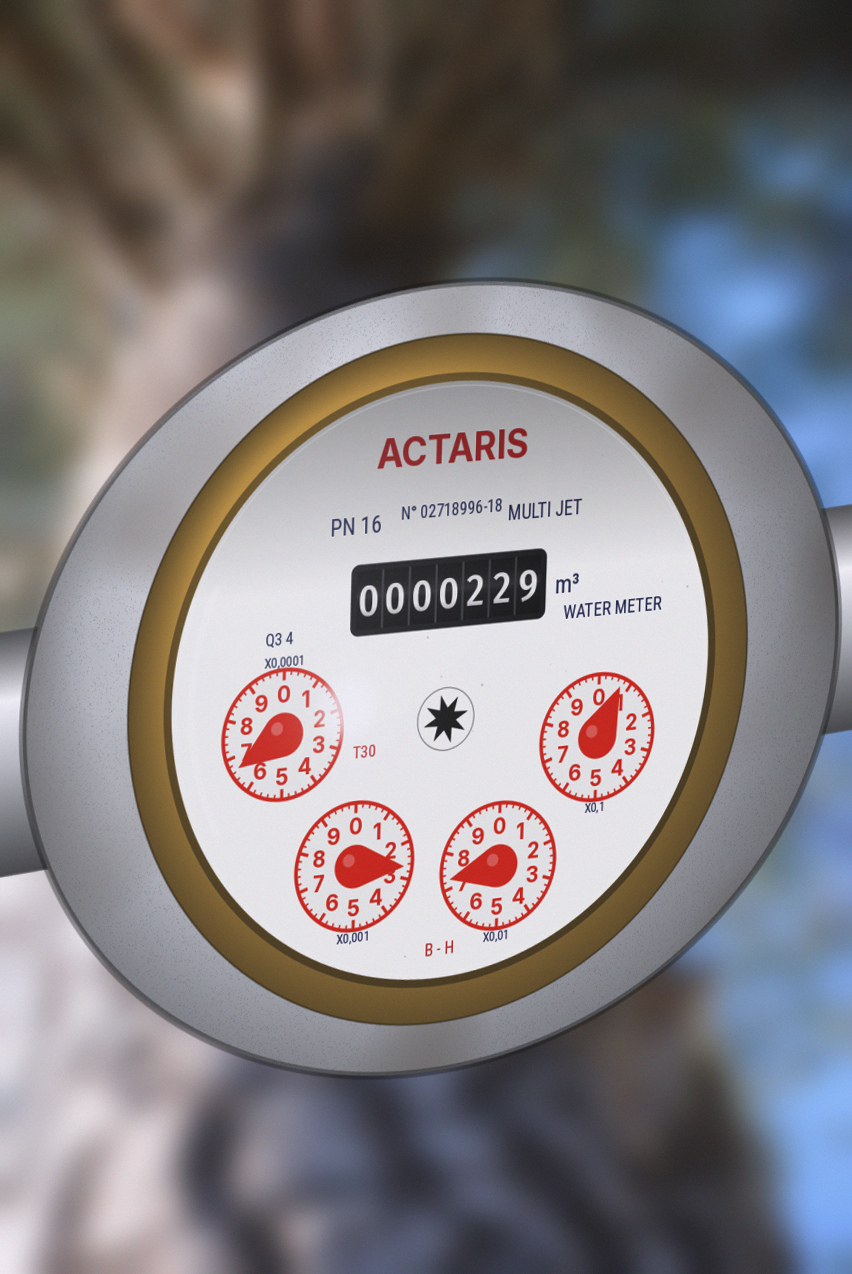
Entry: 229.0726,m³
